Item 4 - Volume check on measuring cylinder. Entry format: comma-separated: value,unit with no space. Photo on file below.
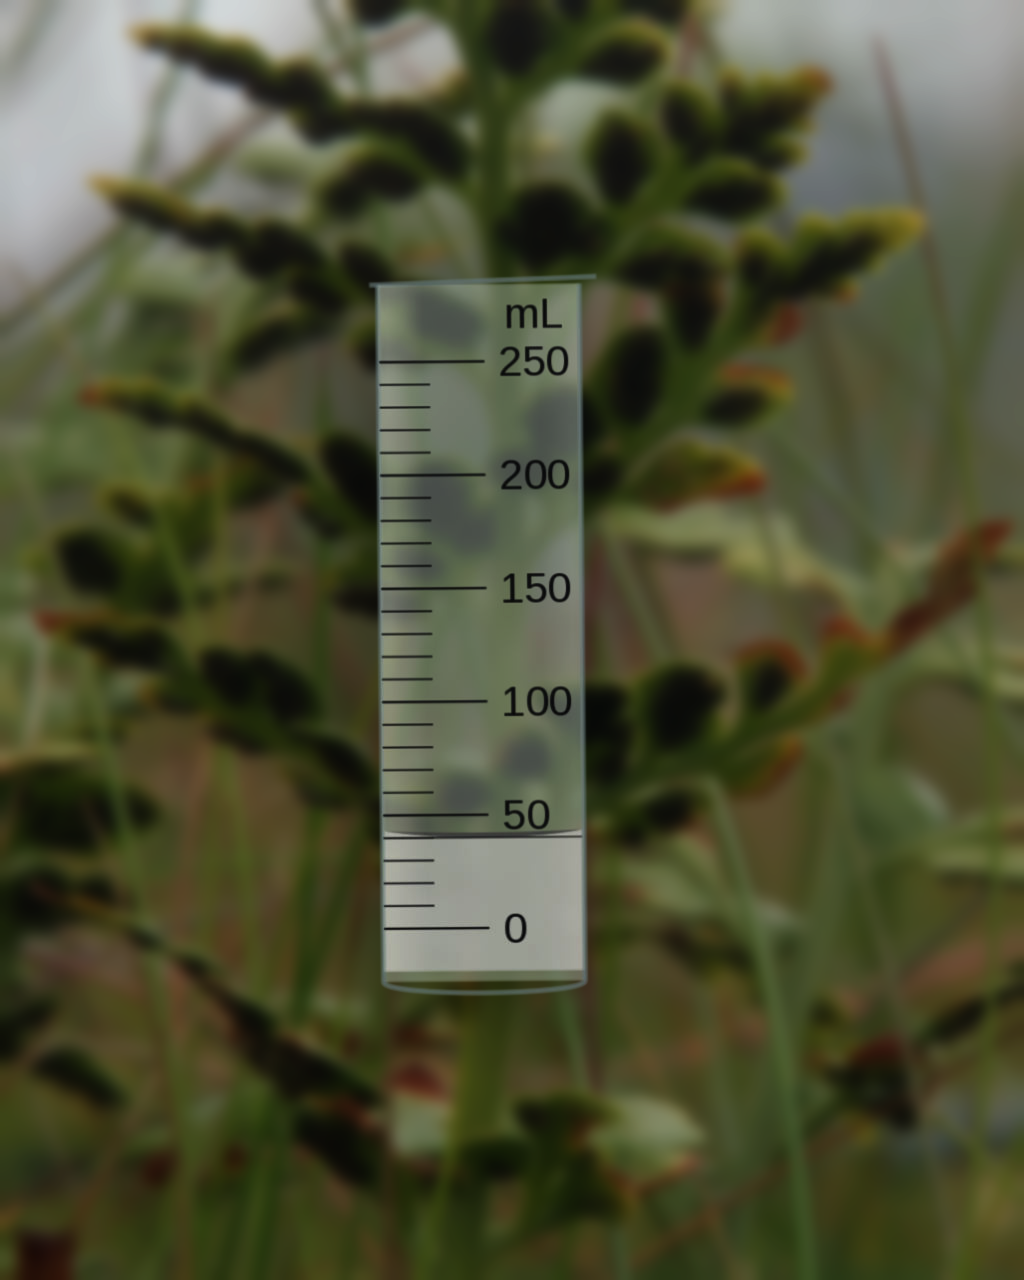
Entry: 40,mL
